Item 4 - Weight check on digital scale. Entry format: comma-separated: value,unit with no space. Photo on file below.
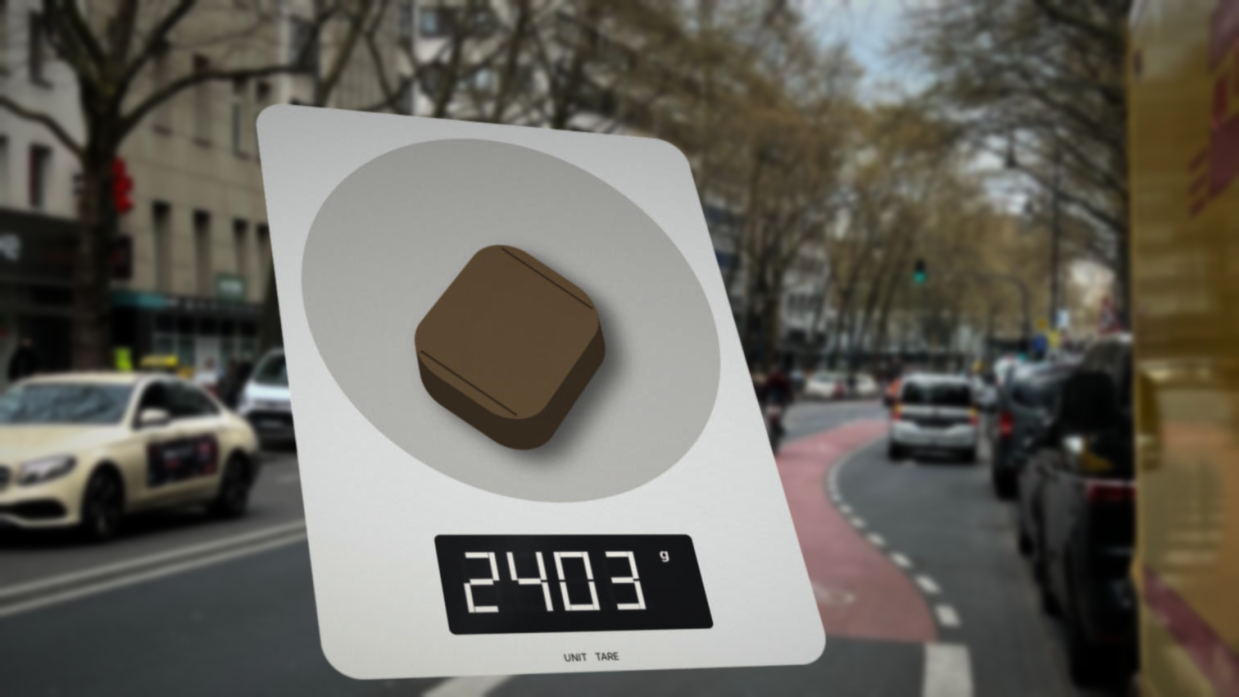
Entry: 2403,g
